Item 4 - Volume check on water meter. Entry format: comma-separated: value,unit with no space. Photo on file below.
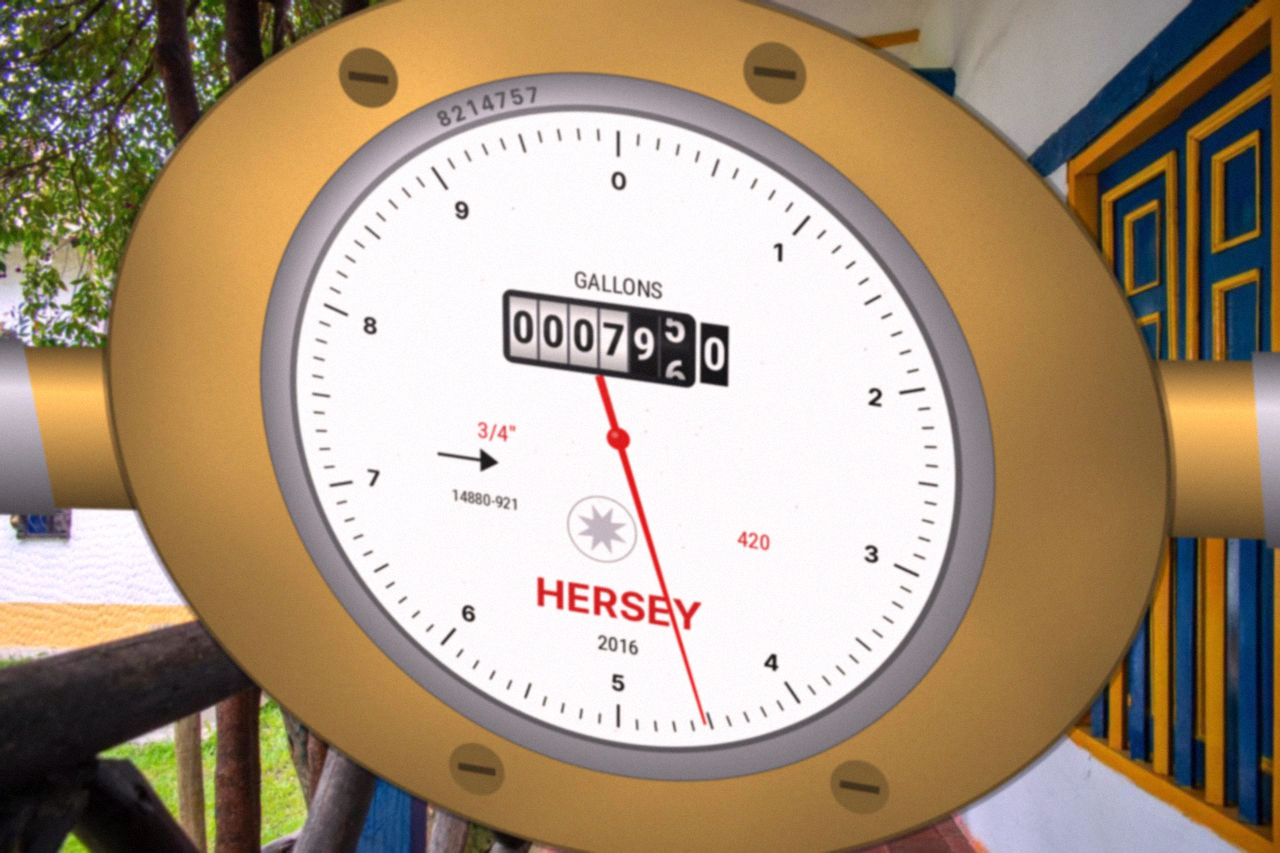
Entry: 7954.5,gal
